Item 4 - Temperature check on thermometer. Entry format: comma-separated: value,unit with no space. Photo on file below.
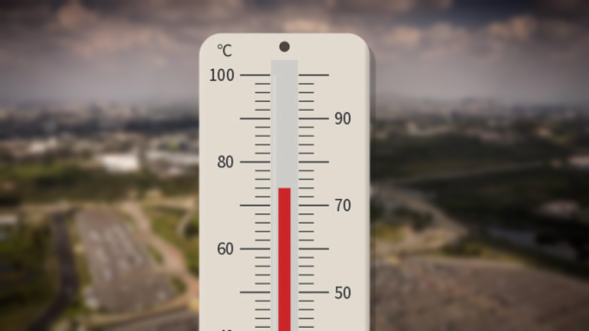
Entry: 74,°C
